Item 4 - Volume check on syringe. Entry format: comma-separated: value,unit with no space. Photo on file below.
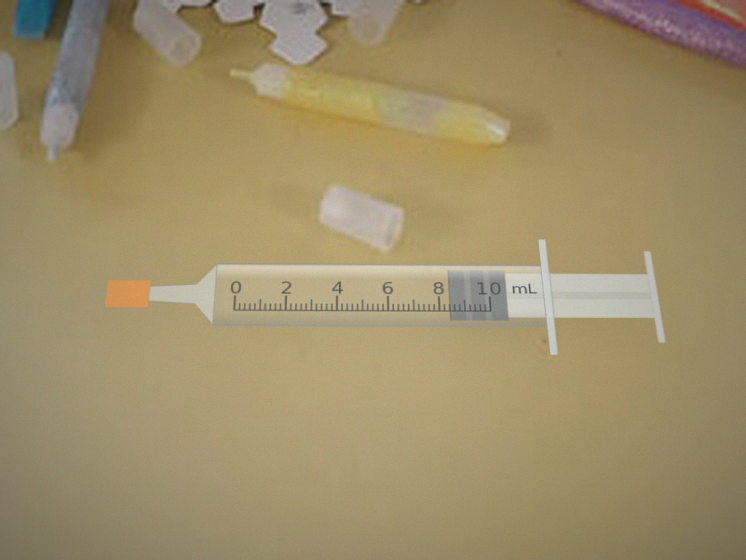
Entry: 8.4,mL
